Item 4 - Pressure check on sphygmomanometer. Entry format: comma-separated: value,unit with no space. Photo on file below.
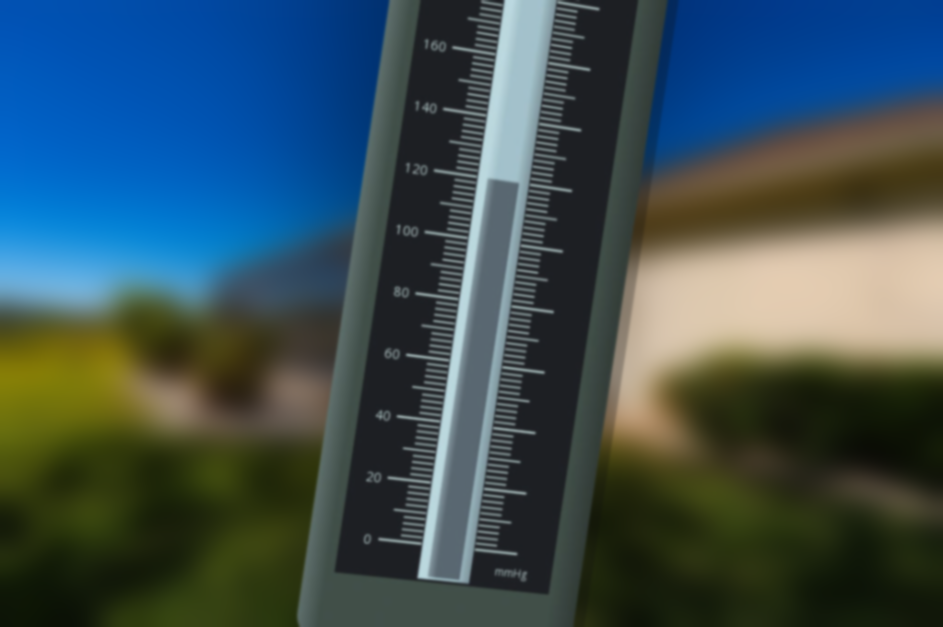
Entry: 120,mmHg
